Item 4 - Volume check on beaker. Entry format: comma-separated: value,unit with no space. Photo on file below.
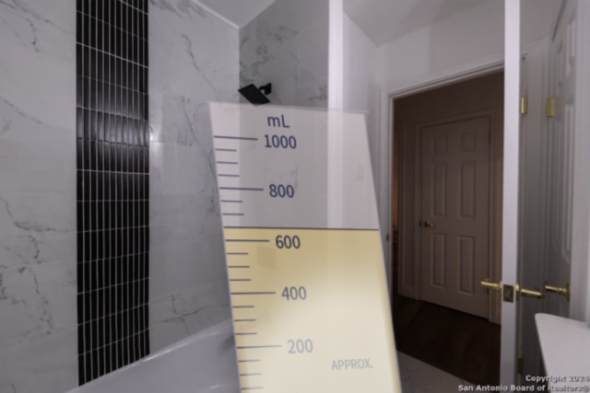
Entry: 650,mL
